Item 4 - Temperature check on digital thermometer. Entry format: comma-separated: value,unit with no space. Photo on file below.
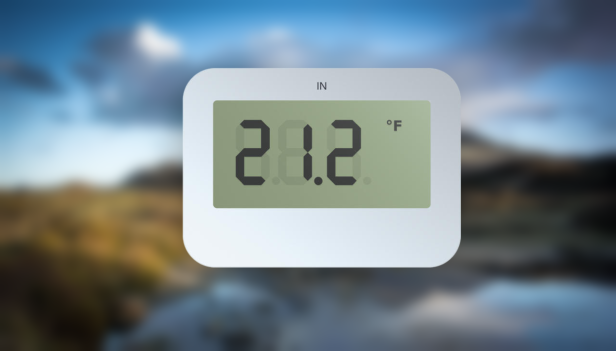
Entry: 21.2,°F
